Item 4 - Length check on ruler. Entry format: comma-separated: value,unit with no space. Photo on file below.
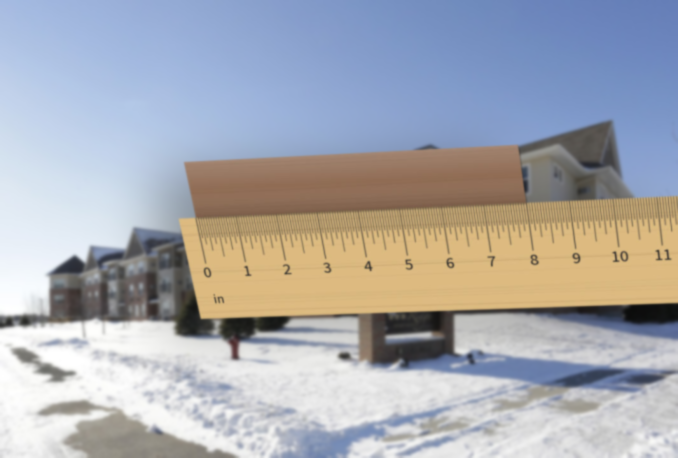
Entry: 8,in
